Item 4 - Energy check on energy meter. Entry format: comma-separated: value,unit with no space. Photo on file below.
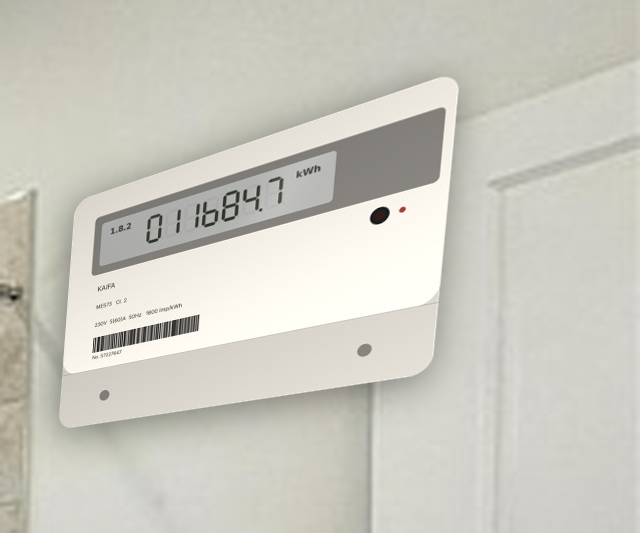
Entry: 11684.7,kWh
